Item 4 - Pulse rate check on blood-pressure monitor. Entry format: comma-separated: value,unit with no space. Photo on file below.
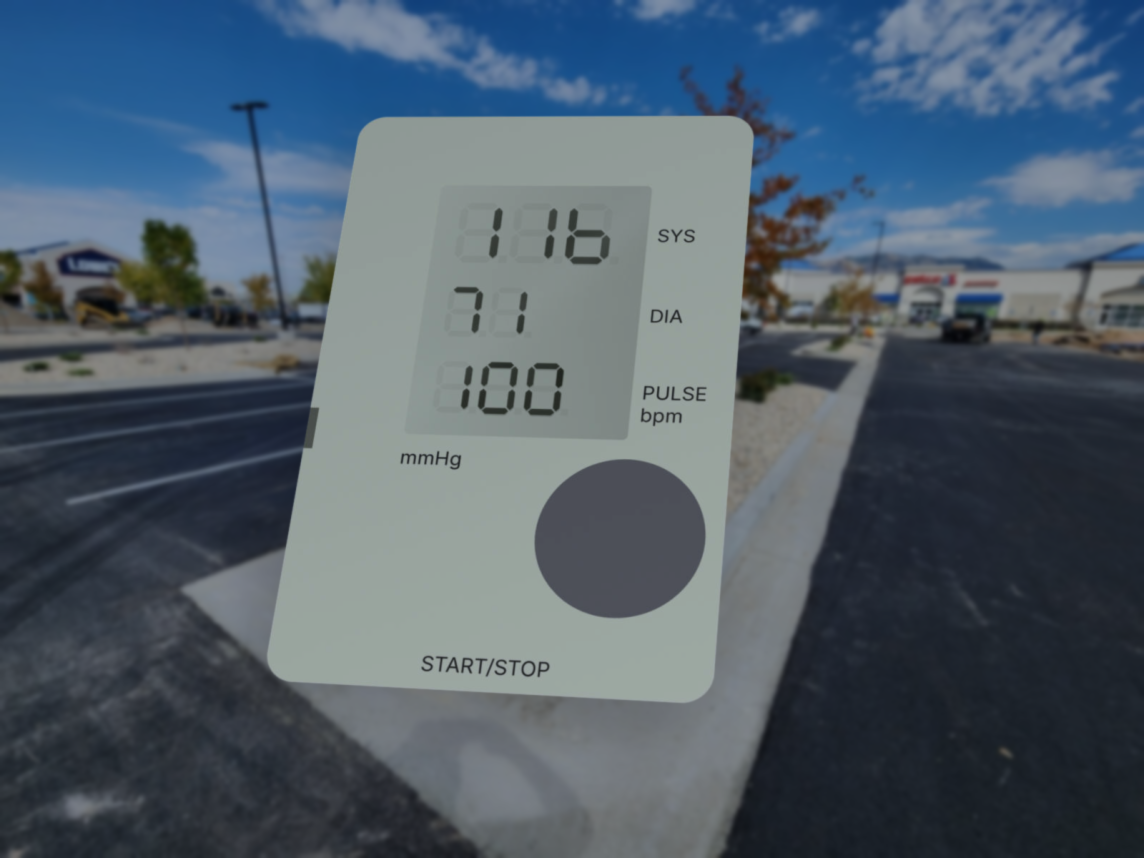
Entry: 100,bpm
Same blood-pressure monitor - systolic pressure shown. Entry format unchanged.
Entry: 116,mmHg
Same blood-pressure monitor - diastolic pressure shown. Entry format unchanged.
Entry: 71,mmHg
